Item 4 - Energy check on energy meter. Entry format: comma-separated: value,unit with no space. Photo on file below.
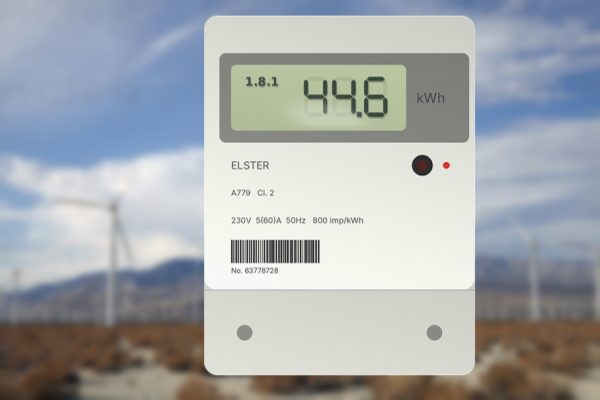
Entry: 44.6,kWh
